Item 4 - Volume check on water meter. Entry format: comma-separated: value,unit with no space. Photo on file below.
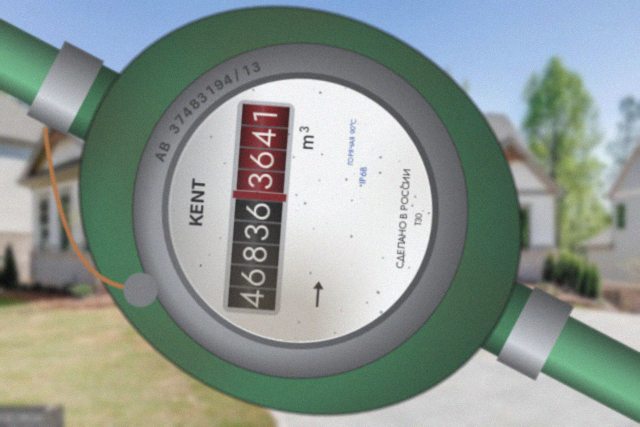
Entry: 46836.3641,m³
